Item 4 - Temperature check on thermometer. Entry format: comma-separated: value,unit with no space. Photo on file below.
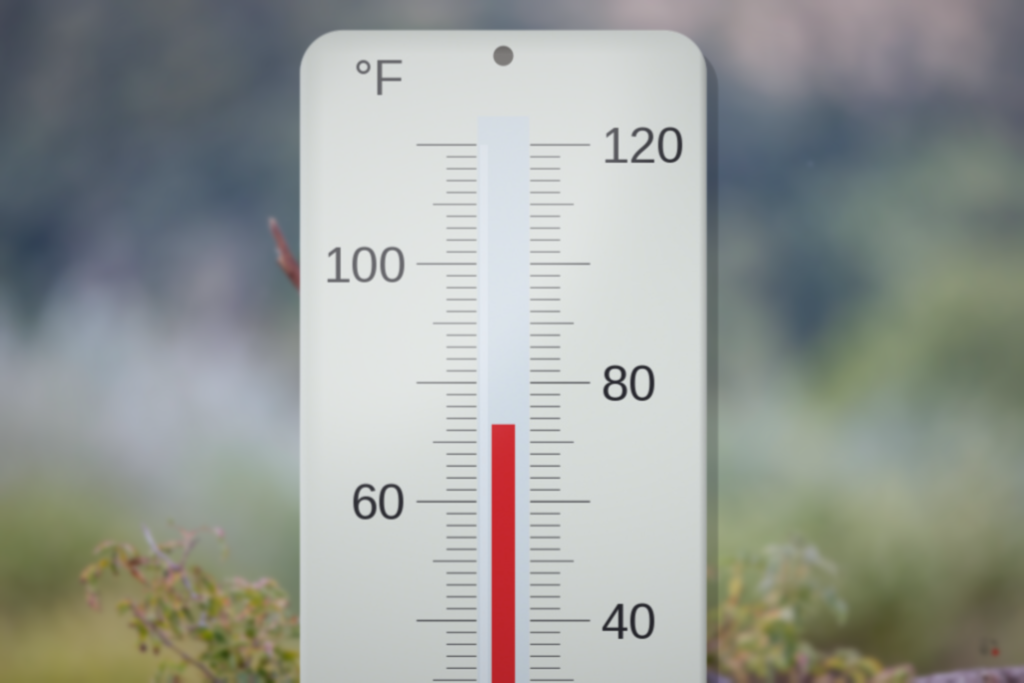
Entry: 73,°F
